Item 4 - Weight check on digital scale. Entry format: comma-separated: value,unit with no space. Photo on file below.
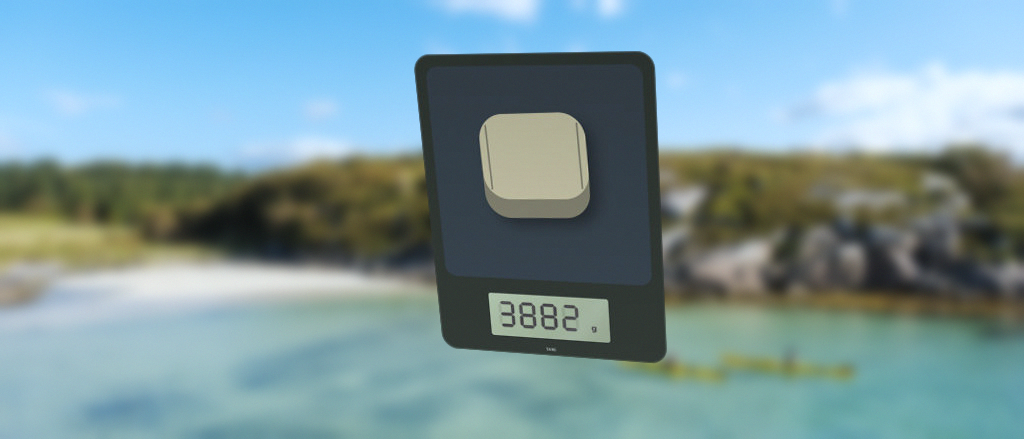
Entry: 3882,g
